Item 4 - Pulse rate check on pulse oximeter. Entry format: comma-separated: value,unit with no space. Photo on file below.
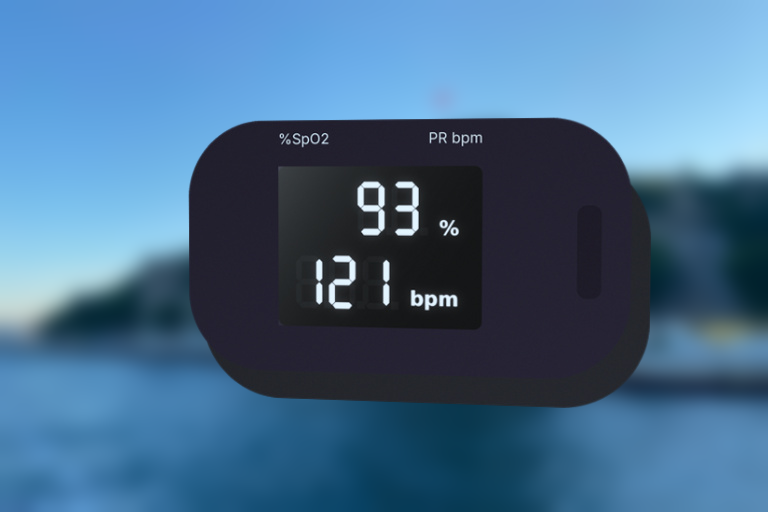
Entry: 121,bpm
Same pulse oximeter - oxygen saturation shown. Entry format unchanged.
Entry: 93,%
